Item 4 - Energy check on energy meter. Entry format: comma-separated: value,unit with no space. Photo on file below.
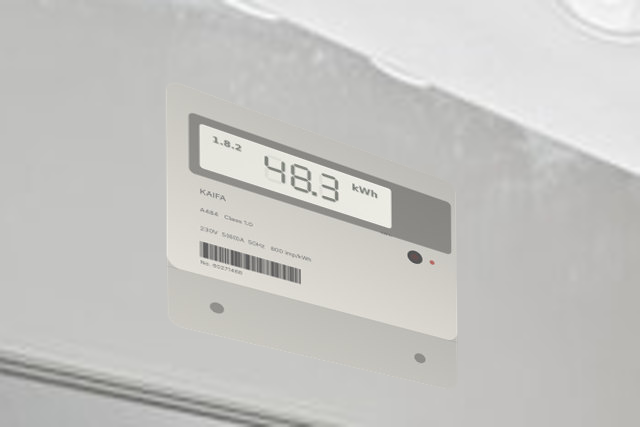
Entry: 48.3,kWh
